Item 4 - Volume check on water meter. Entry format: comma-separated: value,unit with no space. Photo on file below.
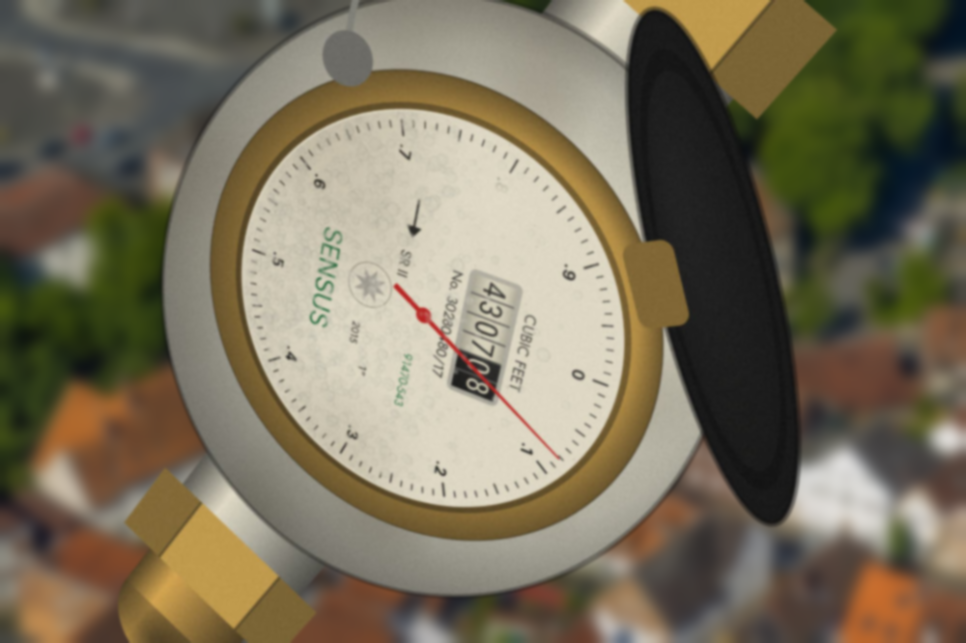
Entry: 430708.08,ft³
